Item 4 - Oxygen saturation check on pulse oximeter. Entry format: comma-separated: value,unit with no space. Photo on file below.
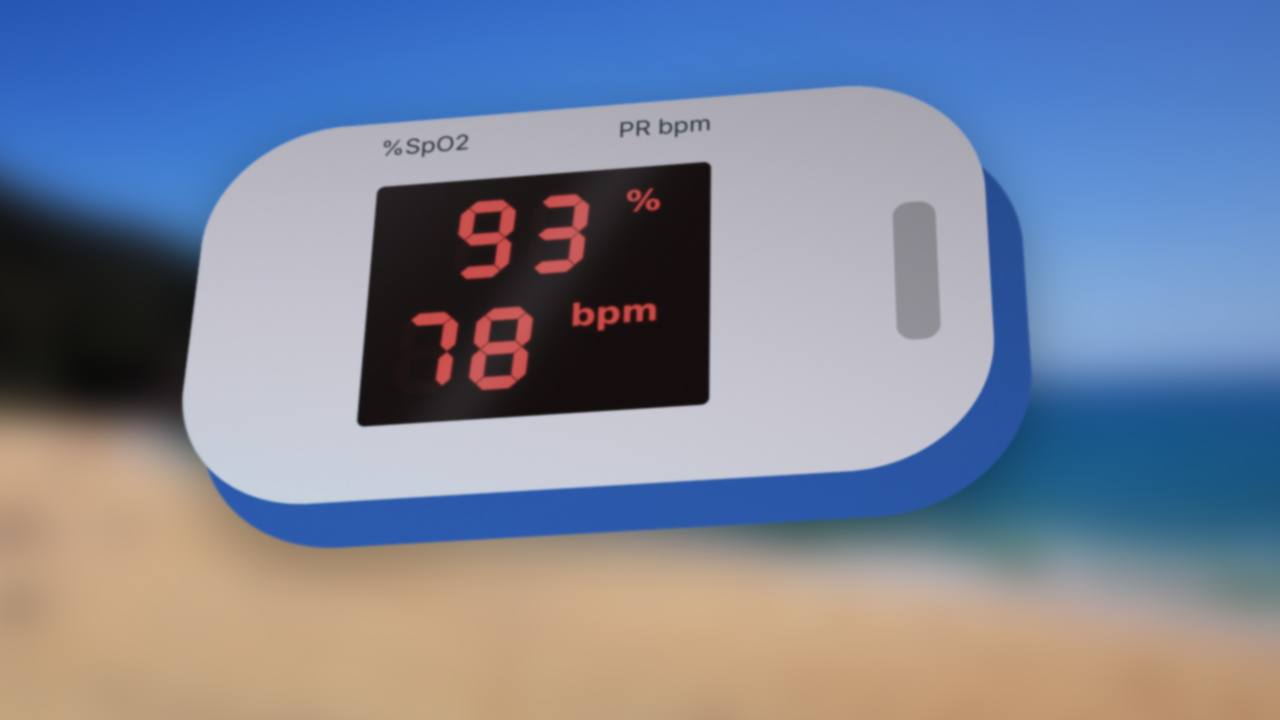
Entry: 93,%
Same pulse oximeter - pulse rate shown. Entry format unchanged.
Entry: 78,bpm
